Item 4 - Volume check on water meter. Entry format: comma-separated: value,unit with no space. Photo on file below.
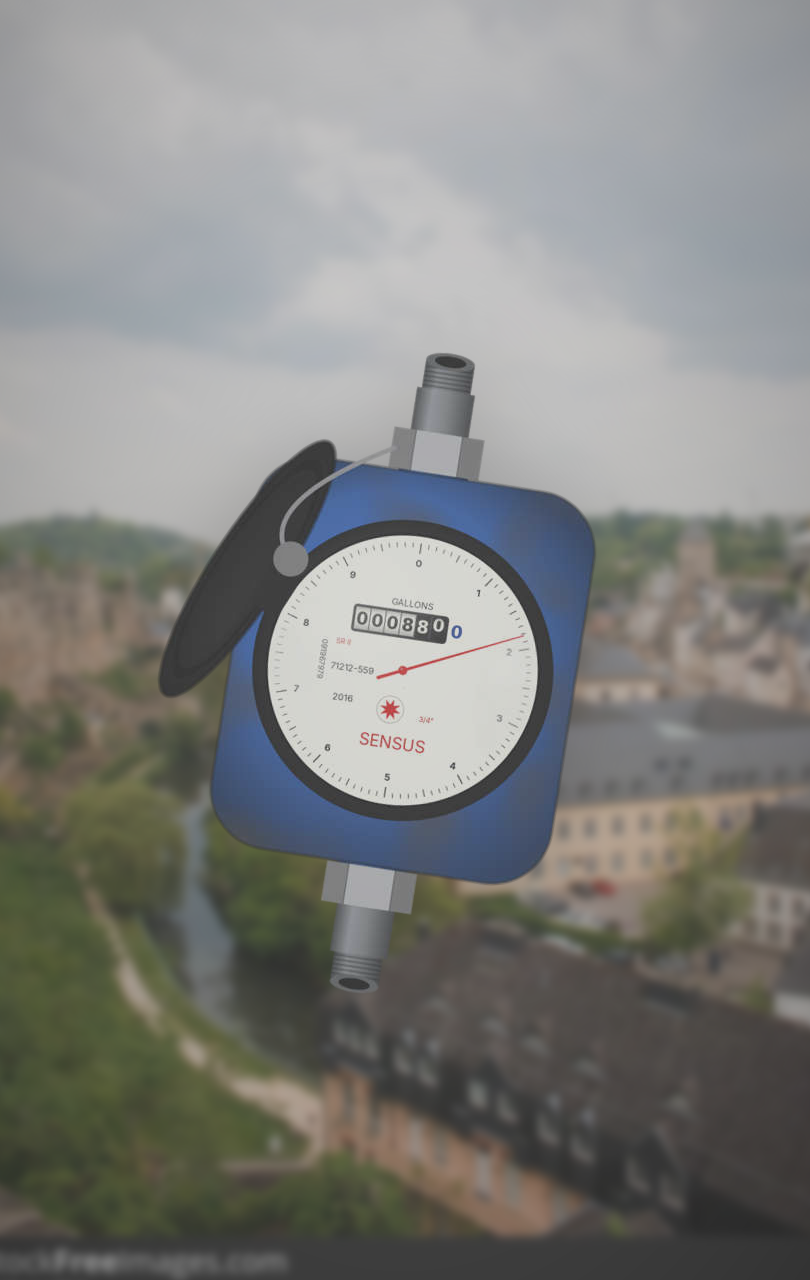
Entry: 8801.8,gal
